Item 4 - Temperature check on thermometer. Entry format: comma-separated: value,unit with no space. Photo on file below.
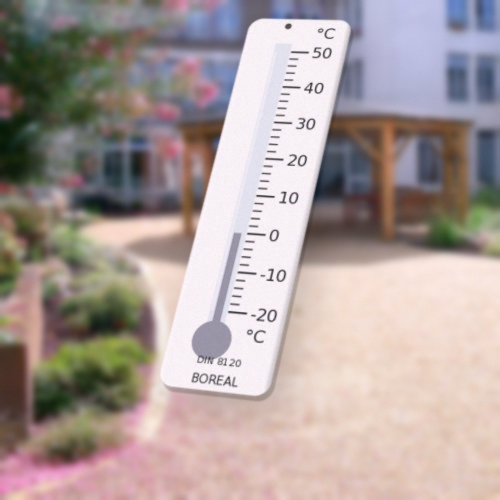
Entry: 0,°C
